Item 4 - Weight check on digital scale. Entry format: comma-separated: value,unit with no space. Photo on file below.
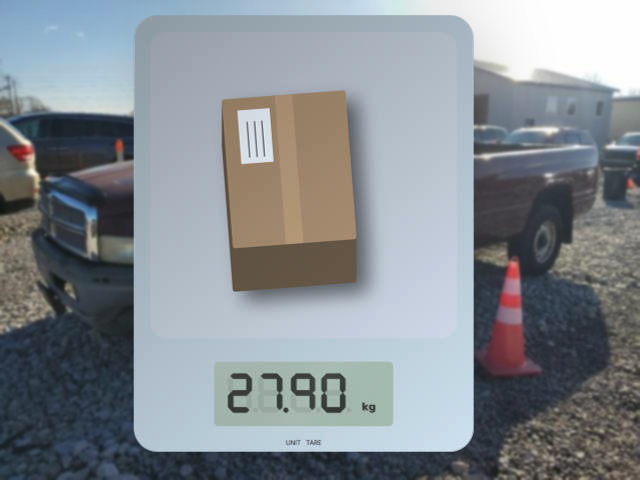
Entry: 27.90,kg
